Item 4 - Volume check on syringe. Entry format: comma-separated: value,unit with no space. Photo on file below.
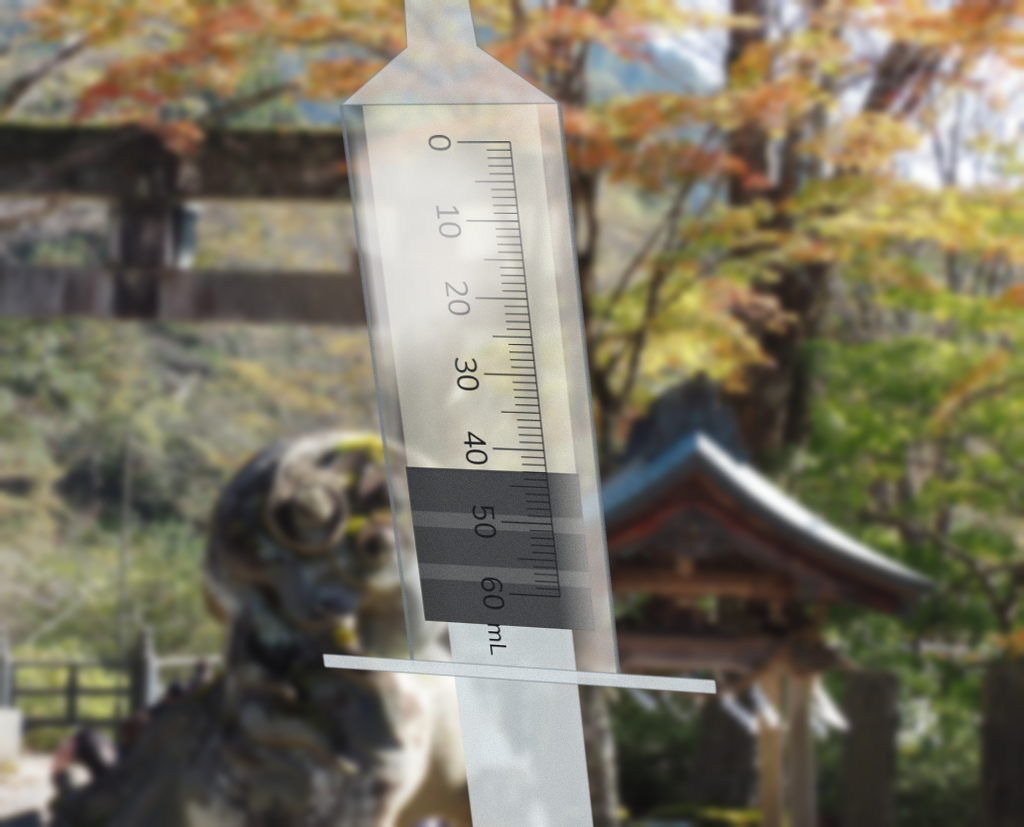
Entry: 43,mL
